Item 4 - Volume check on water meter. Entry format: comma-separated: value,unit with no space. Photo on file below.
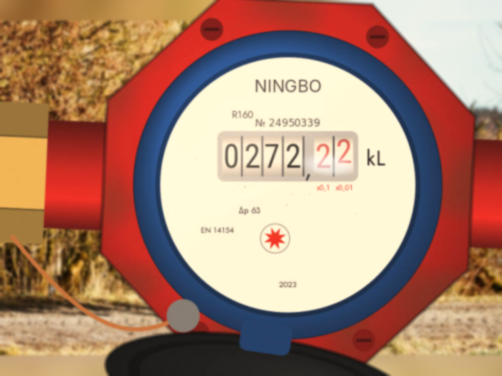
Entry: 272.22,kL
